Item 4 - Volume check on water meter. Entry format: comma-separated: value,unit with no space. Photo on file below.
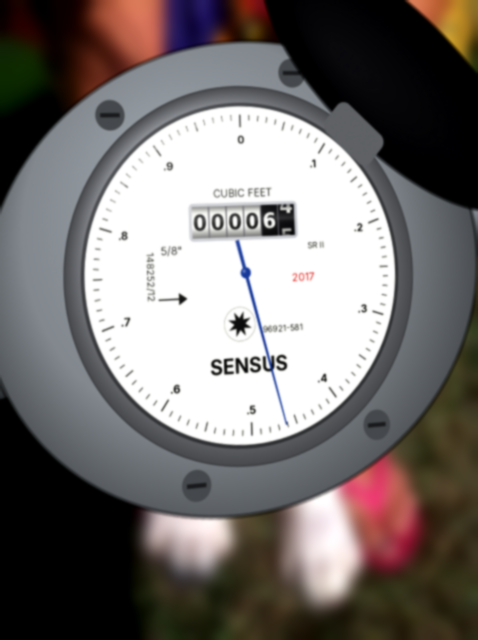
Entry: 64.46,ft³
